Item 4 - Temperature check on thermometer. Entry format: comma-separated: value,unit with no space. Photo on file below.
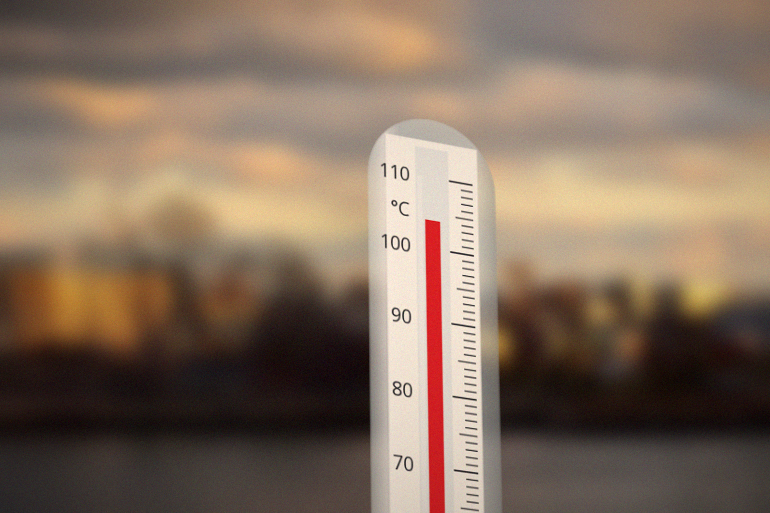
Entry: 104,°C
